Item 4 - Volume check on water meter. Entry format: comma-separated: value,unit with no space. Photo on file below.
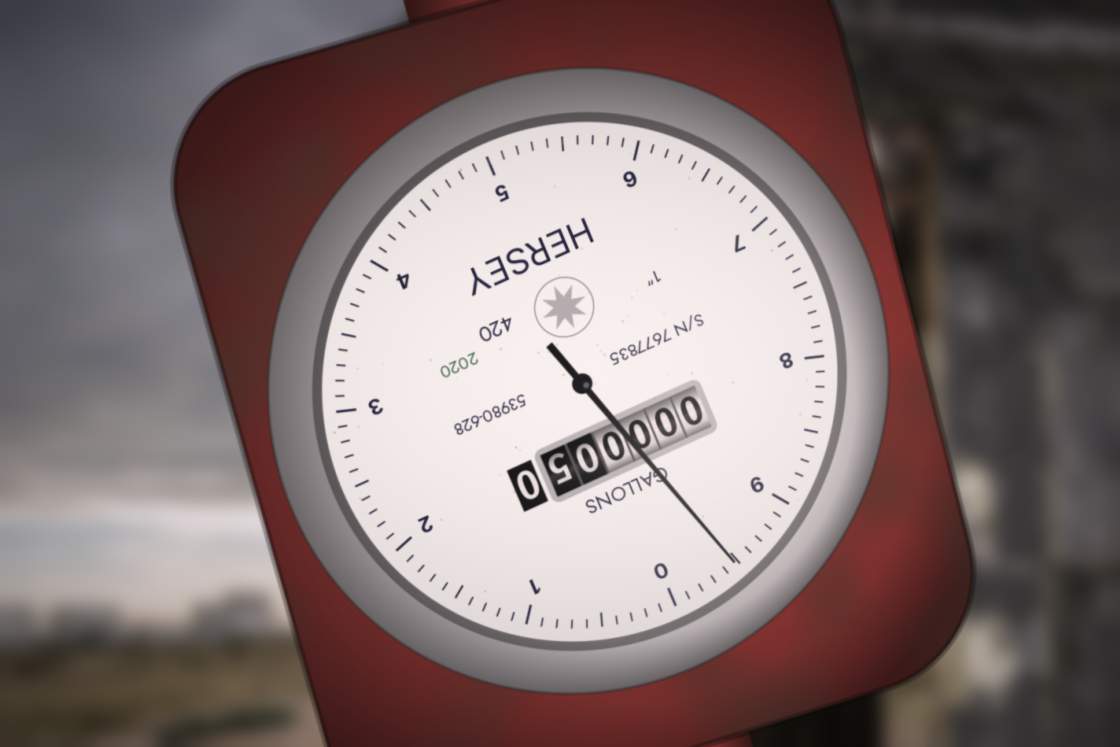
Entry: 49.5,gal
